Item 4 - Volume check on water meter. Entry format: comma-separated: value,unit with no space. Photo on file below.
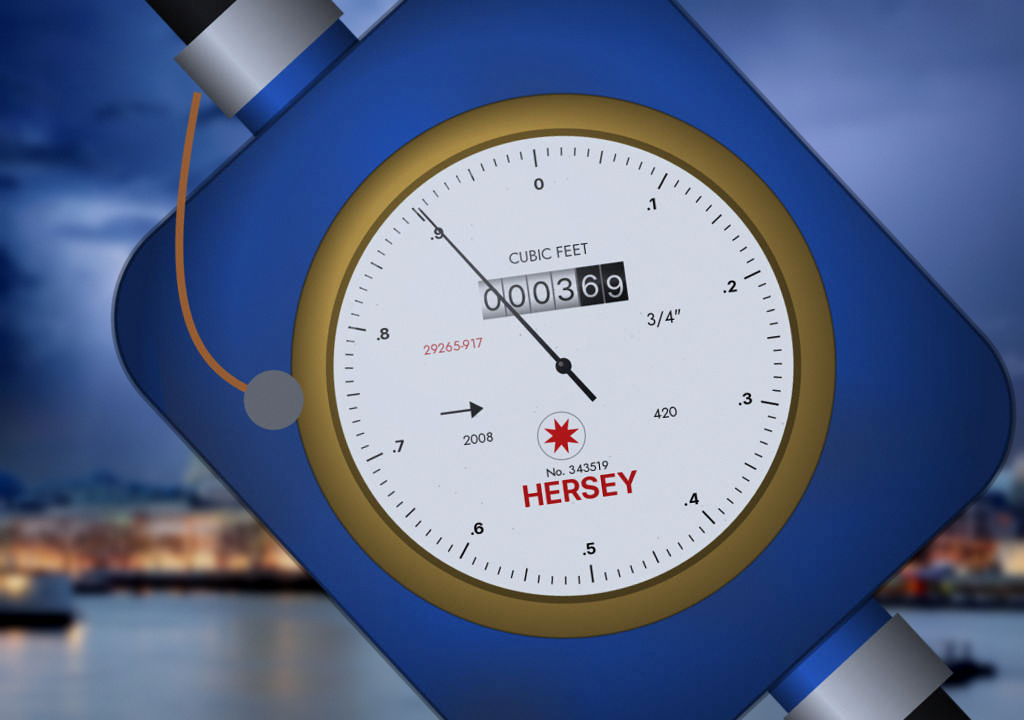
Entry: 368.90,ft³
